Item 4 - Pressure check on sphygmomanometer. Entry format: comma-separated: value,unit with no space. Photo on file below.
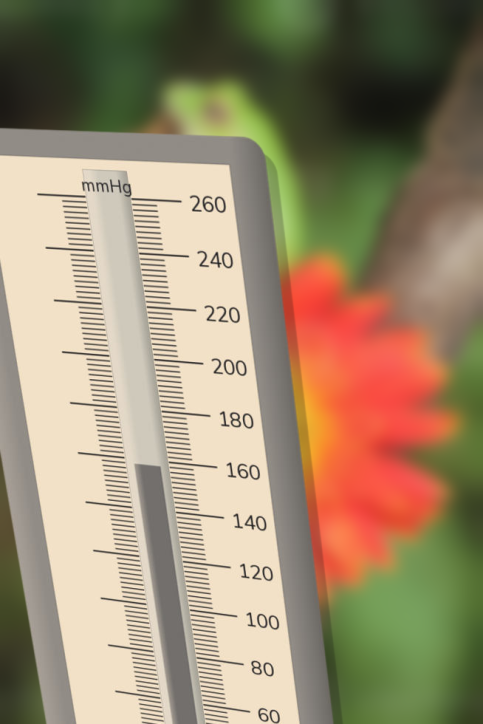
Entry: 158,mmHg
